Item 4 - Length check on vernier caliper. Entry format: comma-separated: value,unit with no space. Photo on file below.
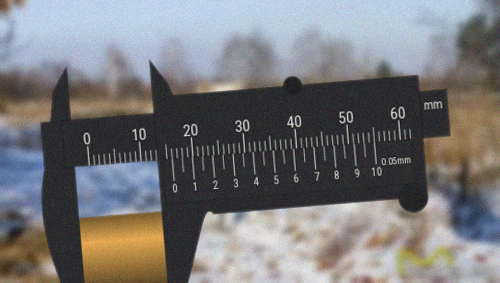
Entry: 16.0,mm
